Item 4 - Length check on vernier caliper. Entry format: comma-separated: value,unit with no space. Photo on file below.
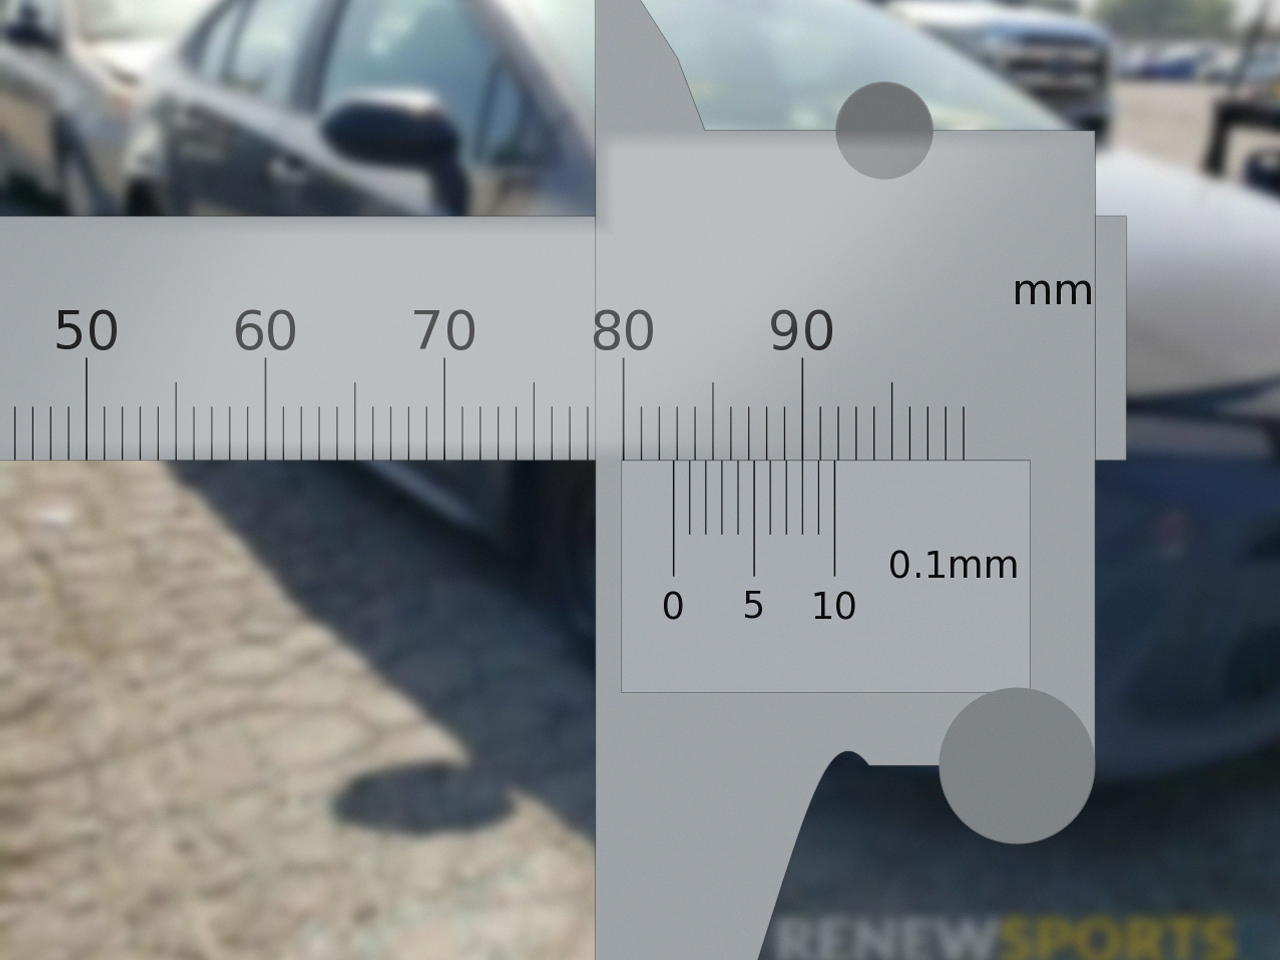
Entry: 82.8,mm
